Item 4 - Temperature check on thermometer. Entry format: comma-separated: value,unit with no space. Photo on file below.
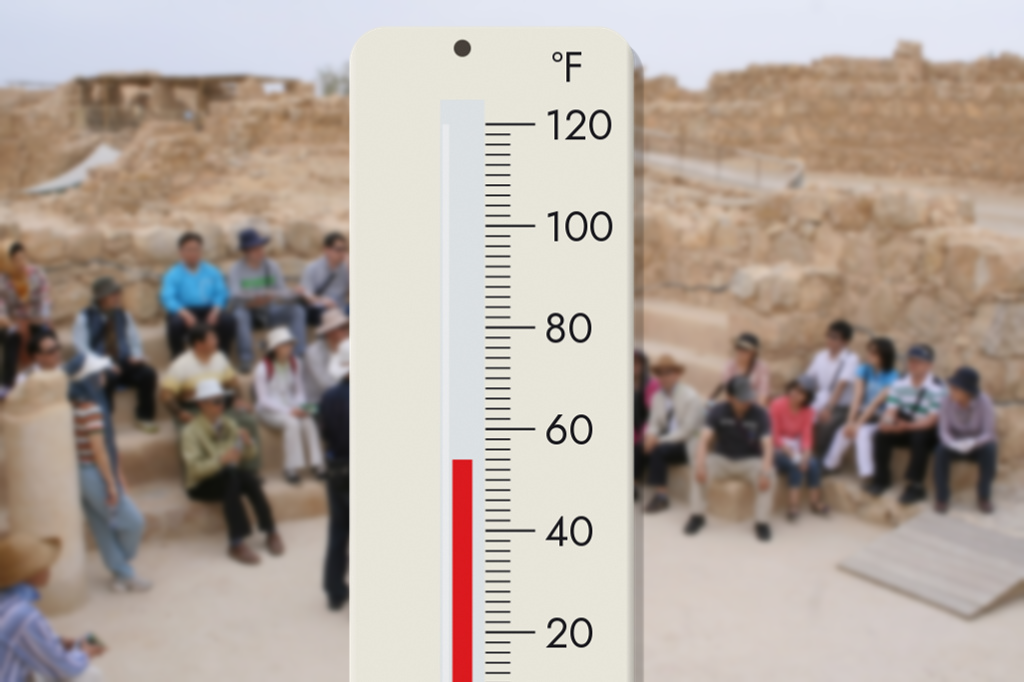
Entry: 54,°F
